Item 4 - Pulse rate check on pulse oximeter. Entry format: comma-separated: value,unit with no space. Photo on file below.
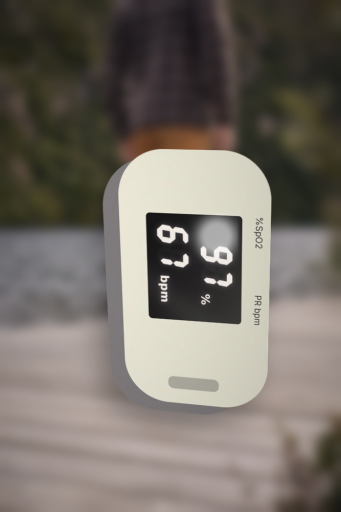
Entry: 67,bpm
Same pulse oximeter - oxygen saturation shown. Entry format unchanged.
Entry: 97,%
